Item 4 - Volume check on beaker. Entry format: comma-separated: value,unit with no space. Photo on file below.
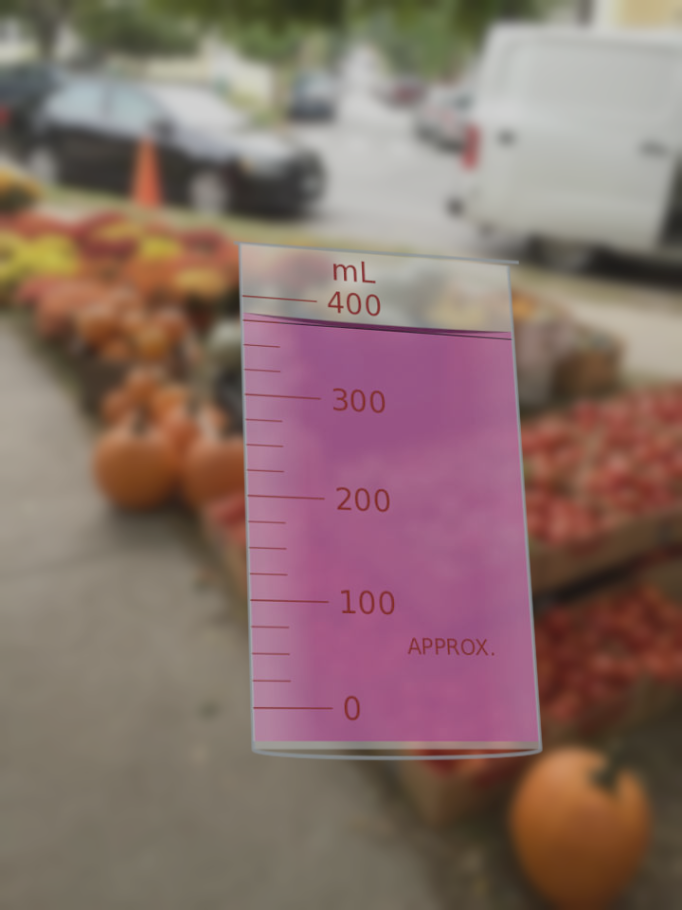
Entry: 375,mL
